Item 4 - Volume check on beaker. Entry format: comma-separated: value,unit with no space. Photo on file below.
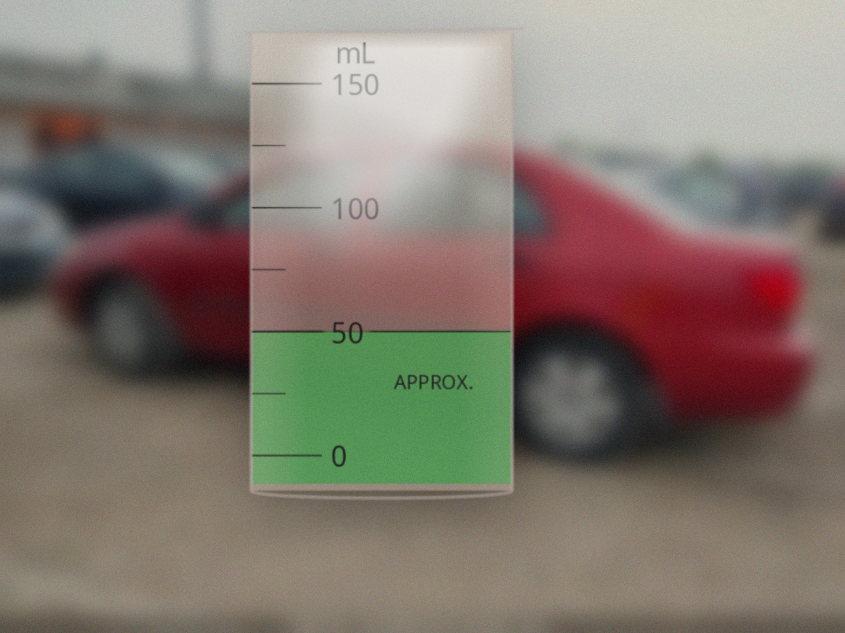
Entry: 50,mL
